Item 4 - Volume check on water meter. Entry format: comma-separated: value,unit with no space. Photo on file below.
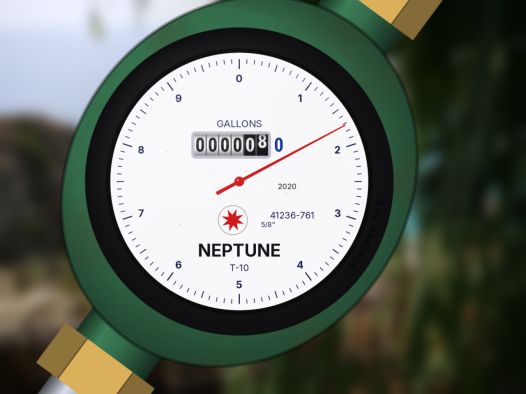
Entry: 81.7,gal
